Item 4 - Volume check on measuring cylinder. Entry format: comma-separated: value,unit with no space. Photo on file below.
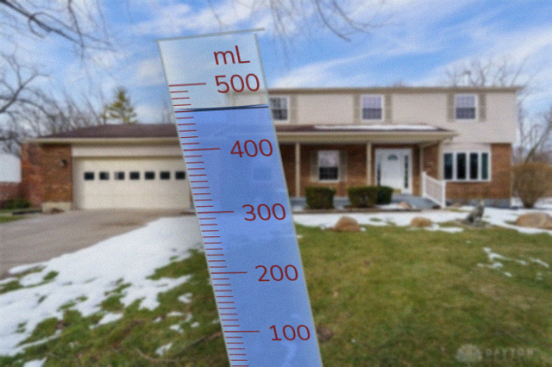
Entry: 460,mL
